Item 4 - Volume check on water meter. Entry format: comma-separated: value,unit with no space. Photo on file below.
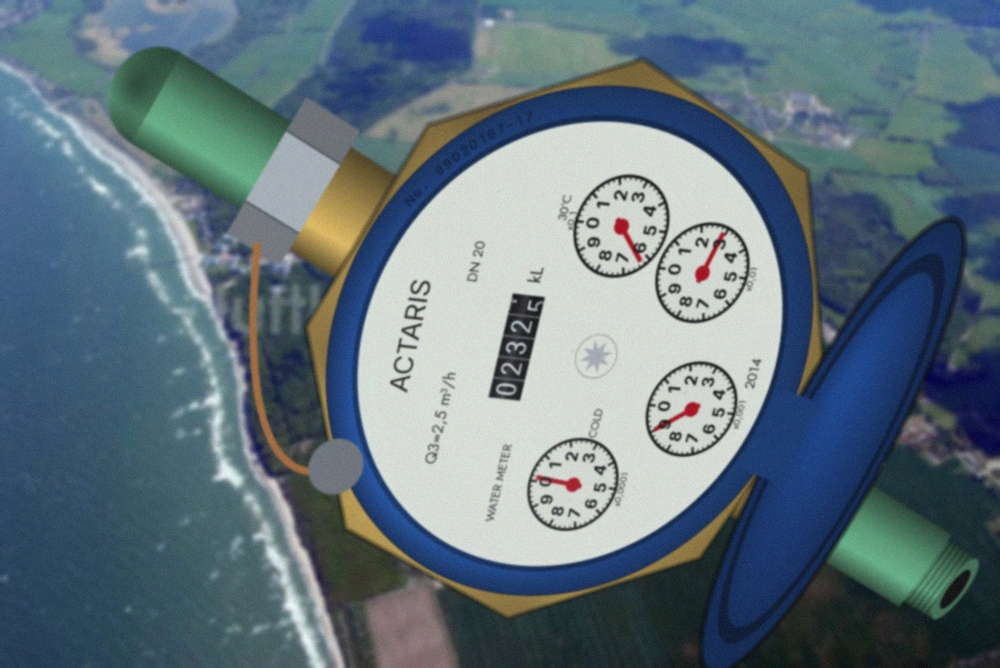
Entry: 2324.6290,kL
